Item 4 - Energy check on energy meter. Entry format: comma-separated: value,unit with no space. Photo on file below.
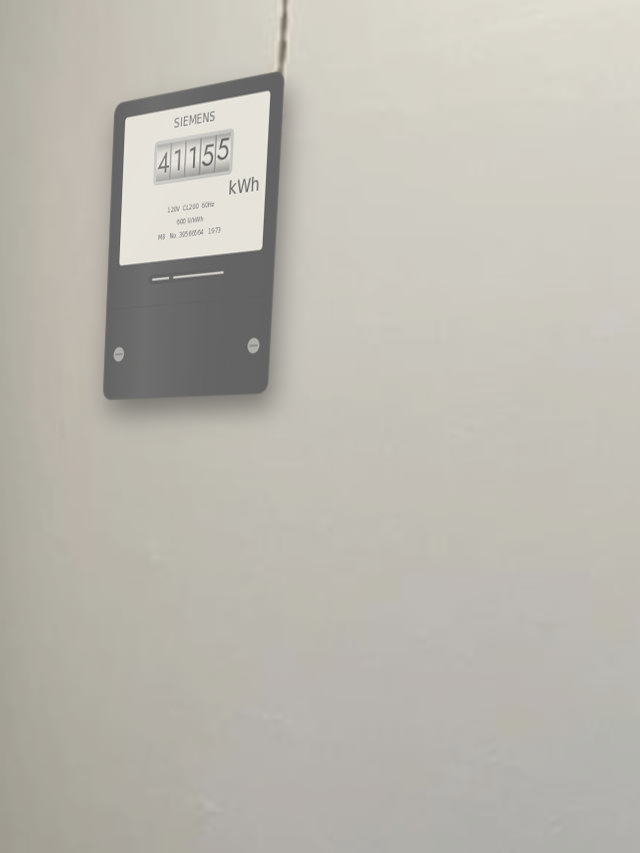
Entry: 41155,kWh
